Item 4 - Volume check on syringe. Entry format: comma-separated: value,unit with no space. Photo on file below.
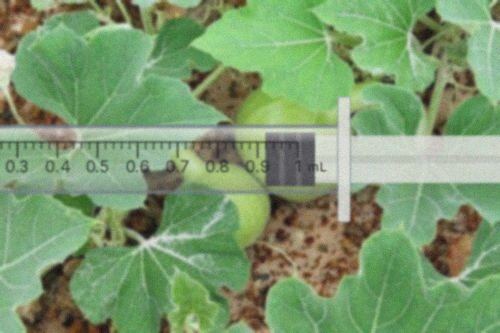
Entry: 0.92,mL
